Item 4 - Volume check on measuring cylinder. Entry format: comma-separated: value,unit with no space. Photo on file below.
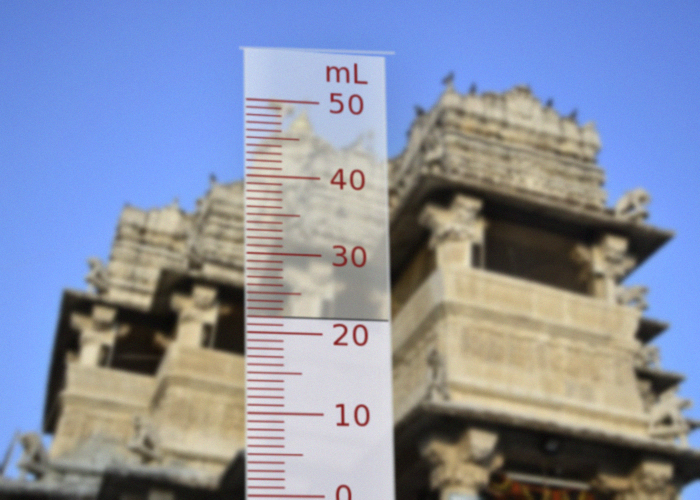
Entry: 22,mL
